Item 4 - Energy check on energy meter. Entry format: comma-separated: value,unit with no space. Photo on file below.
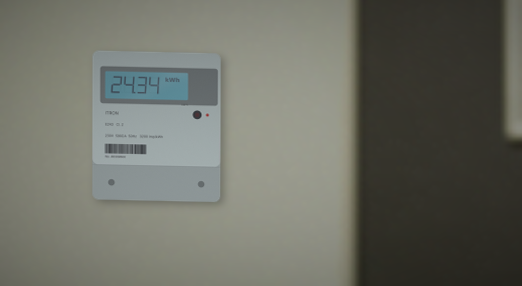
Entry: 24.34,kWh
